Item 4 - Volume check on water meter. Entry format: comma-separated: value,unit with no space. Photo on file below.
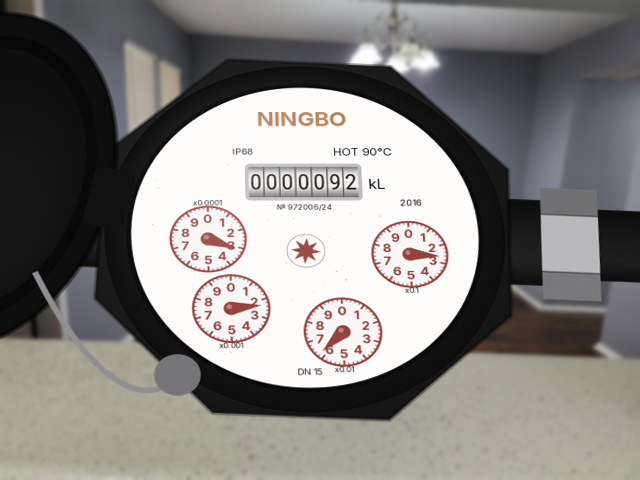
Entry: 92.2623,kL
